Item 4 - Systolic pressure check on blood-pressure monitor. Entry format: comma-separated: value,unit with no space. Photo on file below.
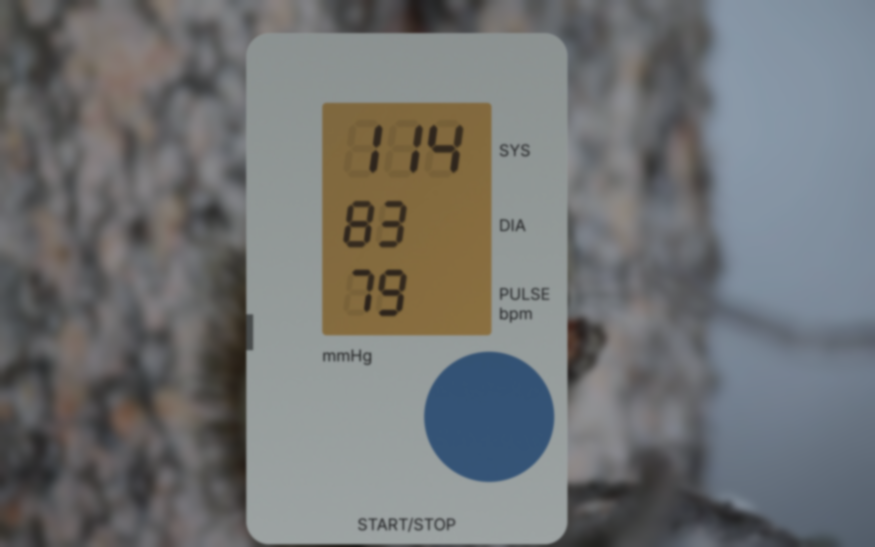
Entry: 114,mmHg
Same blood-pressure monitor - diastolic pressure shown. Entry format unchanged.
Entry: 83,mmHg
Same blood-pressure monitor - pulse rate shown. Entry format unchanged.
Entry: 79,bpm
